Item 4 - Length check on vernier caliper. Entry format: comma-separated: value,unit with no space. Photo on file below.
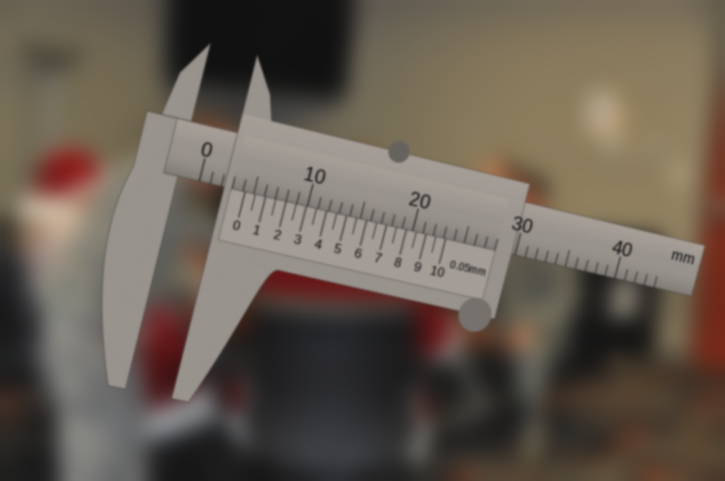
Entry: 4.2,mm
